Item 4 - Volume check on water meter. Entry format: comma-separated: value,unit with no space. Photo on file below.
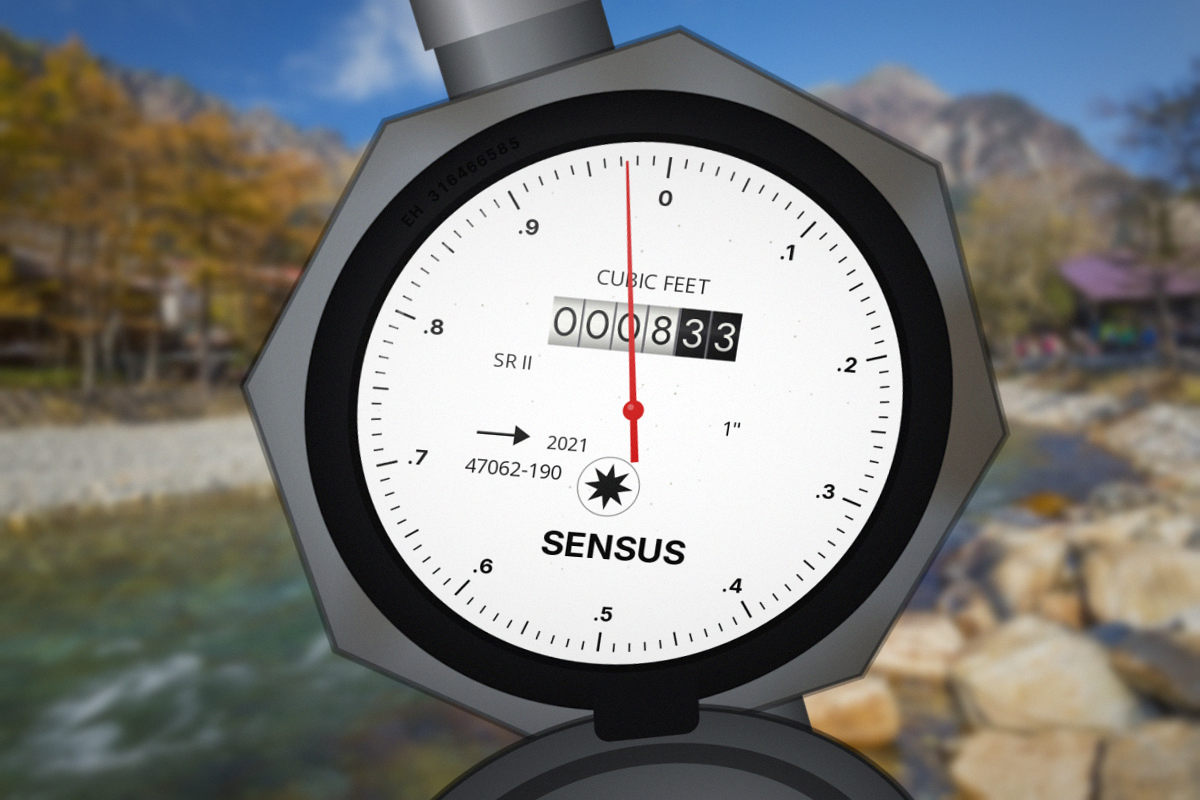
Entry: 832.97,ft³
